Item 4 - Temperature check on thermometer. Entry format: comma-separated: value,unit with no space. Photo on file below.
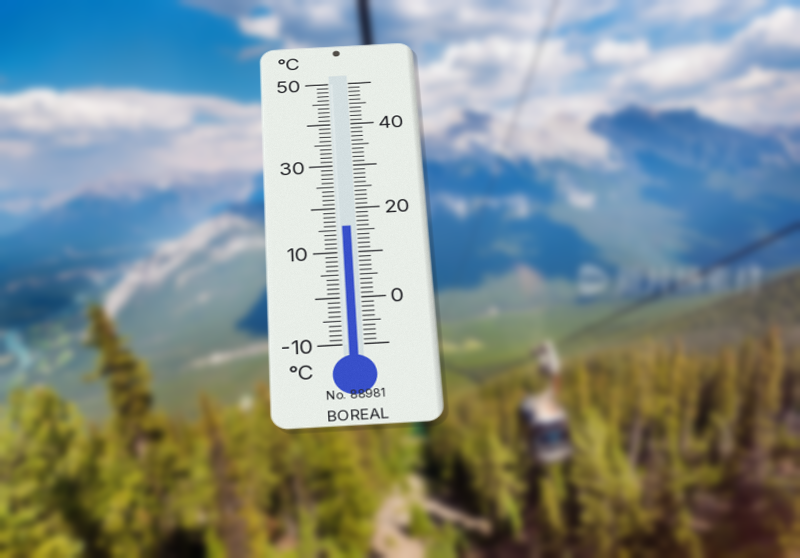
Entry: 16,°C
